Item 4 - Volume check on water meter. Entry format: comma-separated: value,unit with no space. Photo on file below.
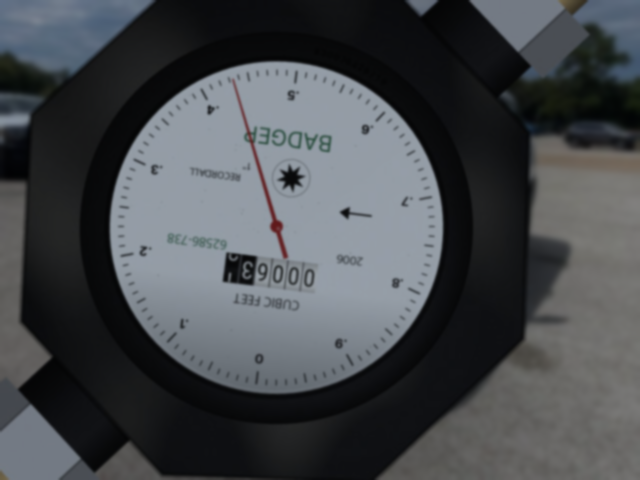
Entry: 631.43,ft³
